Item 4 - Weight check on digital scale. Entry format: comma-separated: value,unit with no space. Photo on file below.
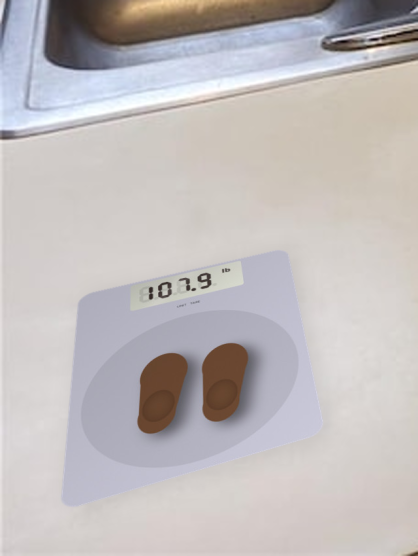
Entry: 107.9,lb
